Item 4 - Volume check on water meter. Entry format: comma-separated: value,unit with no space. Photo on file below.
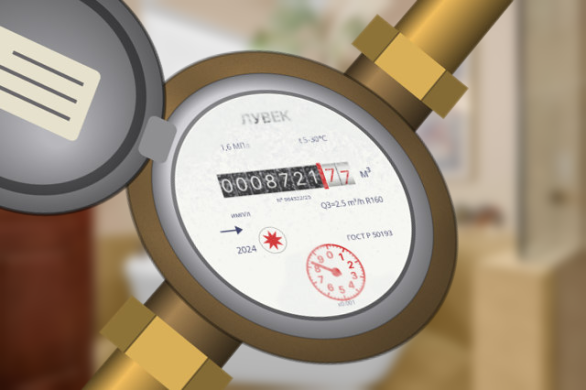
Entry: 8721.768,m³
